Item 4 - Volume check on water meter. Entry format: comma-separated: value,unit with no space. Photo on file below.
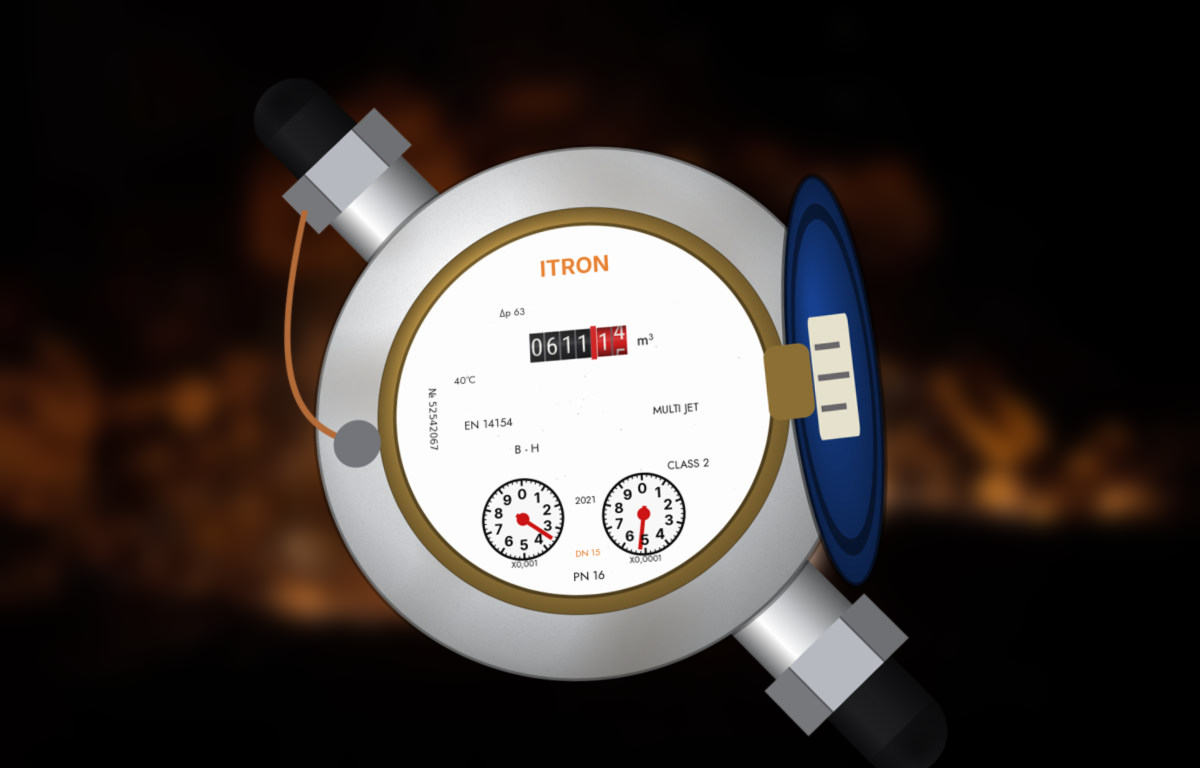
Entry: 611.1435,m³
